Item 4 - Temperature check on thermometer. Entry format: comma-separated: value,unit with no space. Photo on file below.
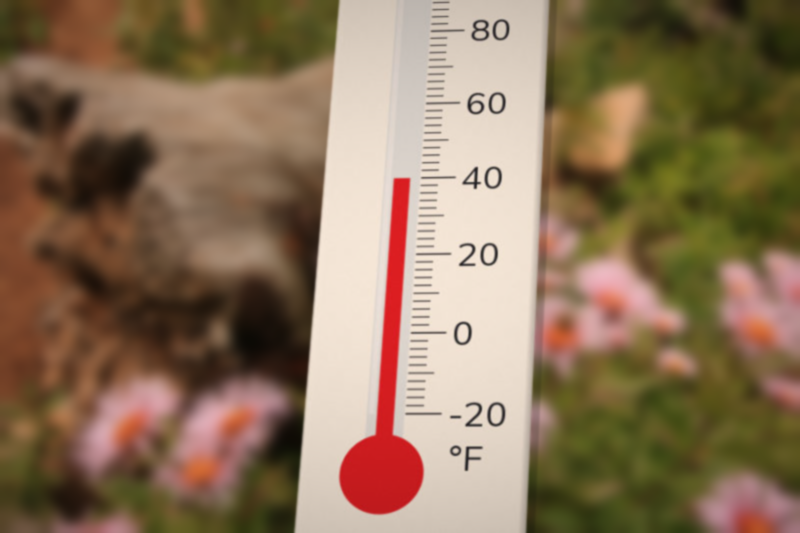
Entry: 40,°F
